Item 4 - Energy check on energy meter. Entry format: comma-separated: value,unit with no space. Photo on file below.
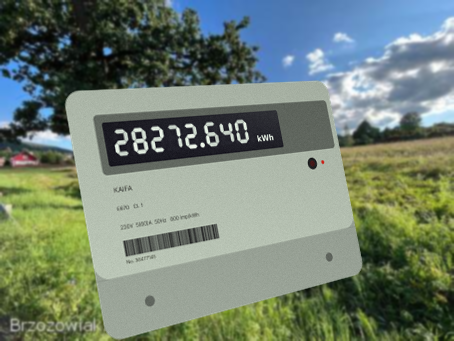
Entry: 28272.640,kWh
